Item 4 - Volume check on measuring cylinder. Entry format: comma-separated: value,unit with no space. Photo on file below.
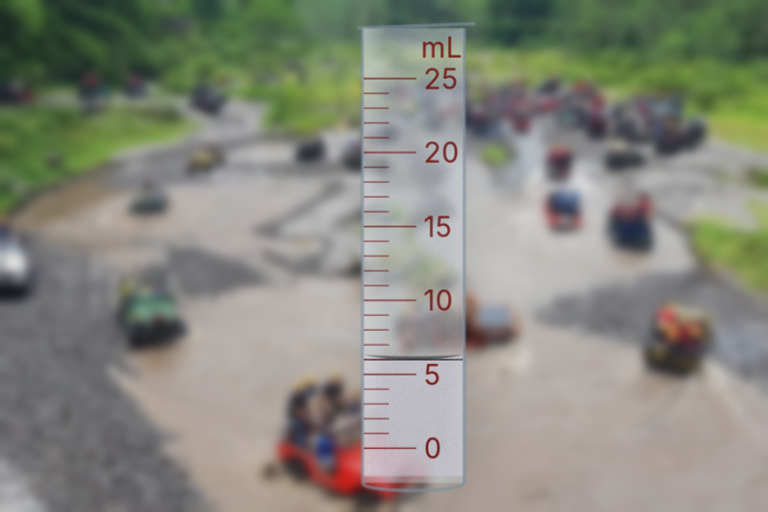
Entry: 6,mL
